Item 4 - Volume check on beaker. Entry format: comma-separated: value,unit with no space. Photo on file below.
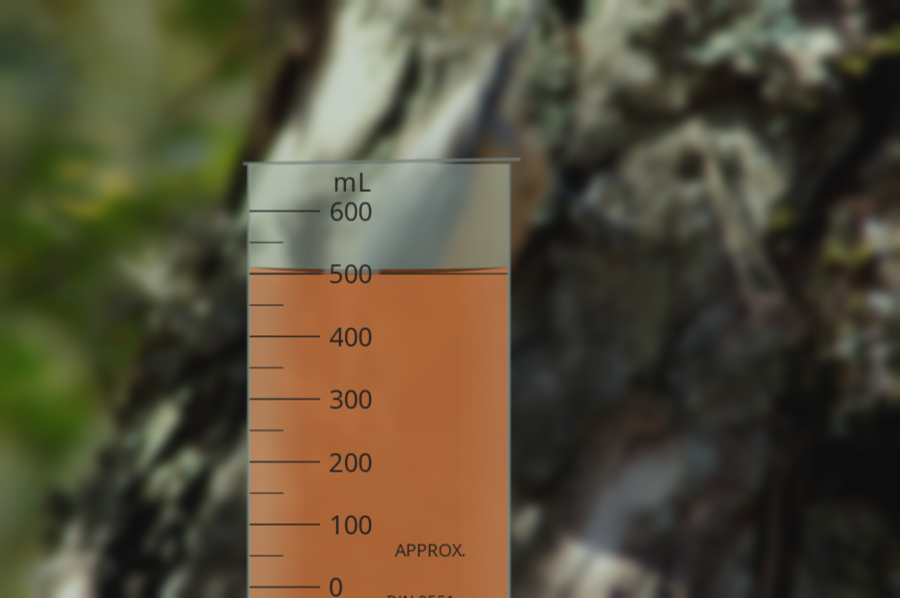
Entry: 500,mL
